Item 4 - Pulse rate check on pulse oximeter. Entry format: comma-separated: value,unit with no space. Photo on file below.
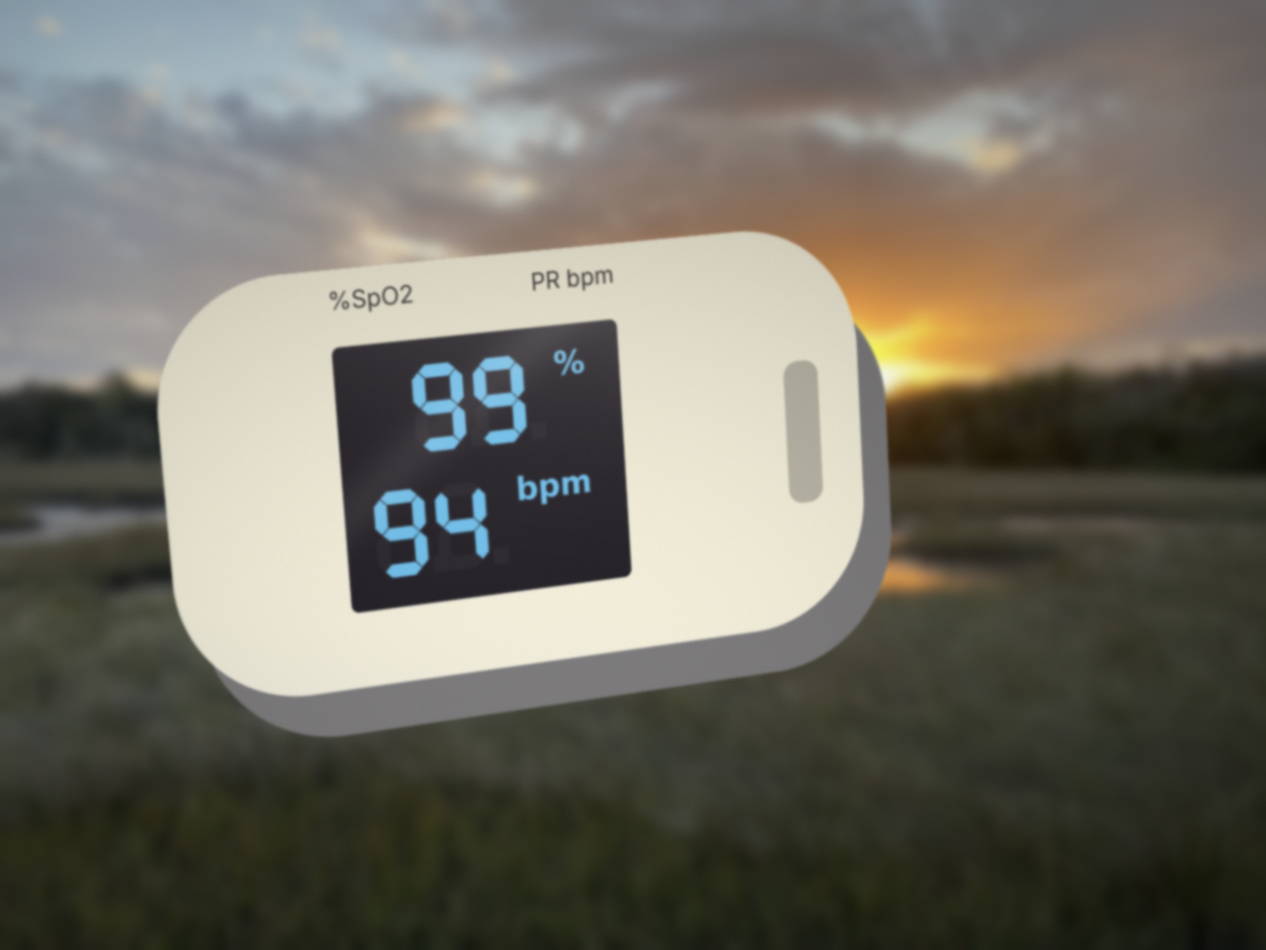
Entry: 94,bpm
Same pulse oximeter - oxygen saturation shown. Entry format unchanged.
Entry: 99,%
